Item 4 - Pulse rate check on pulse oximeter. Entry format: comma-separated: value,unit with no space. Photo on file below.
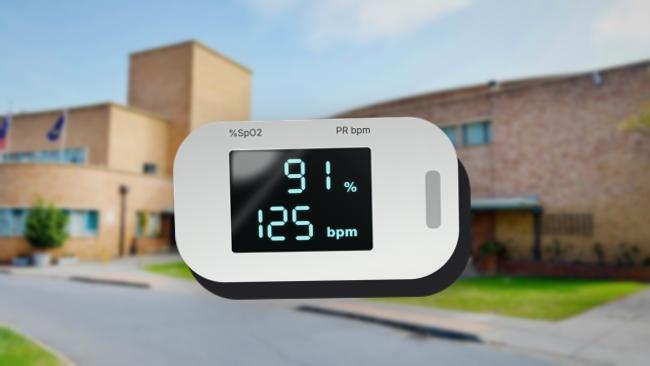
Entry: 125,bpm
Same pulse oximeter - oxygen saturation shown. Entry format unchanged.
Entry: 91,%
